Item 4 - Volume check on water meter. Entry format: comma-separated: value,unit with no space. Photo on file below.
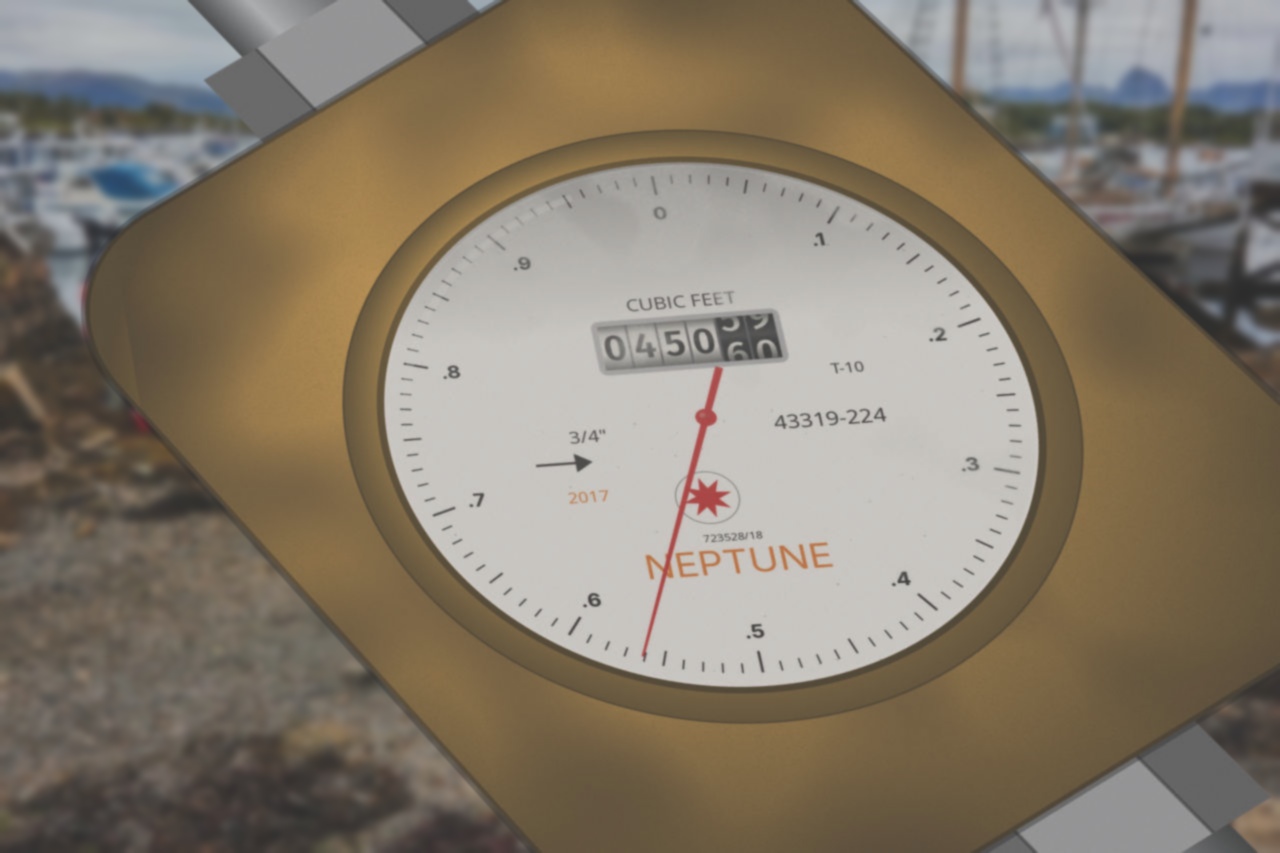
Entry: 45059.56,ft³
